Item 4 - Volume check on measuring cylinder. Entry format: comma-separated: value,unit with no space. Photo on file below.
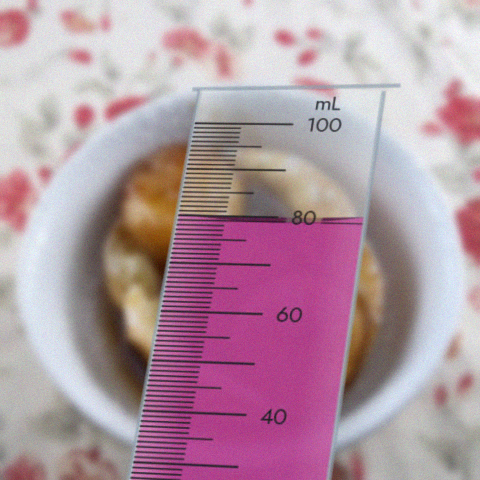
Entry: 79,mL
